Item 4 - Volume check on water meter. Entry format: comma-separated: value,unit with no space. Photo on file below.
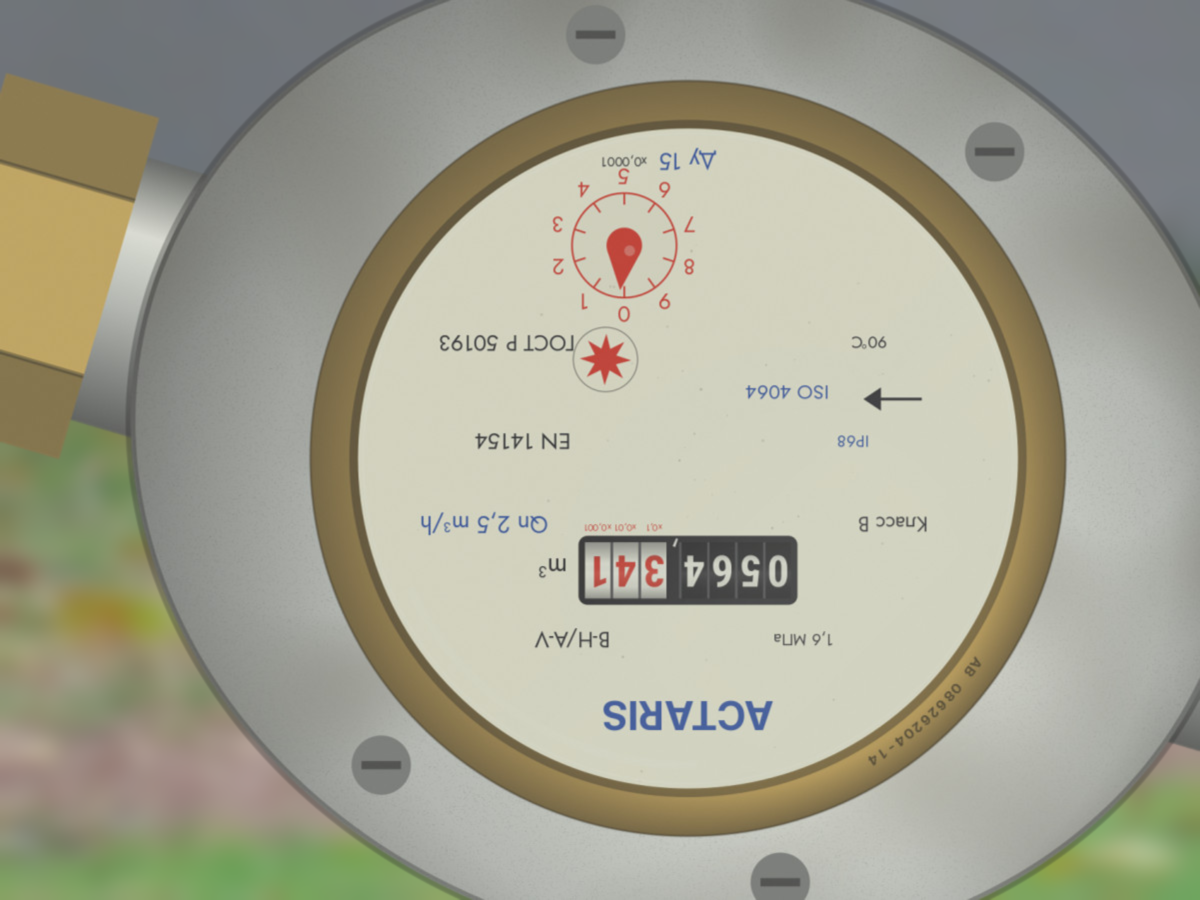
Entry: 564.3410,m³
